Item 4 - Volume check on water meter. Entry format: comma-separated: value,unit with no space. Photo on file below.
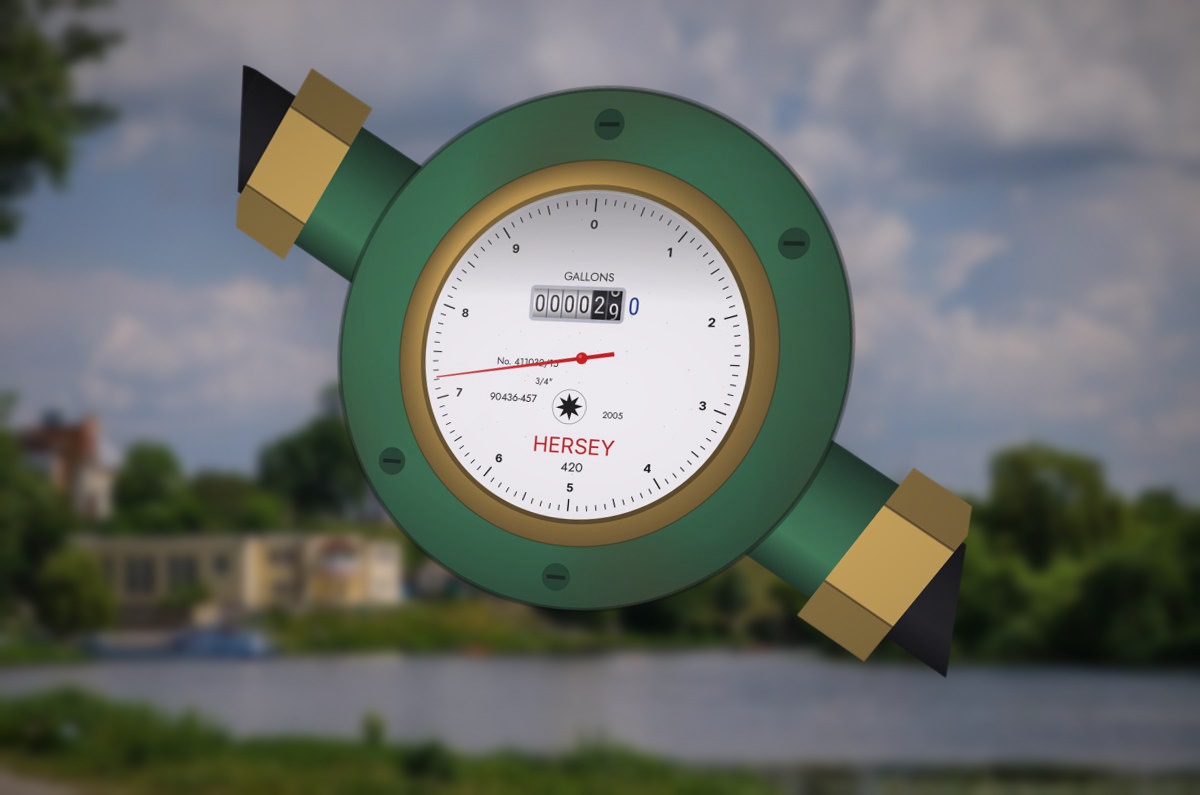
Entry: 287.2,gal
